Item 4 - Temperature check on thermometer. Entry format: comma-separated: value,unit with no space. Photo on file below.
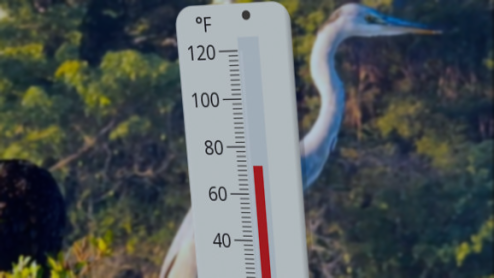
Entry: 72,°F
